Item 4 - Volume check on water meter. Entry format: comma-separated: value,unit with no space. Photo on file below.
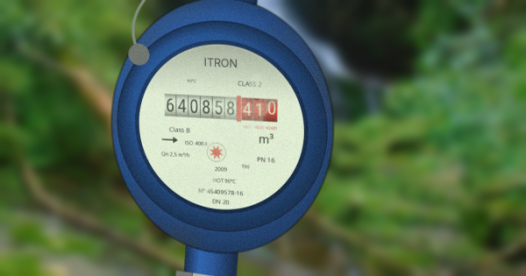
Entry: 640858.410,m³
